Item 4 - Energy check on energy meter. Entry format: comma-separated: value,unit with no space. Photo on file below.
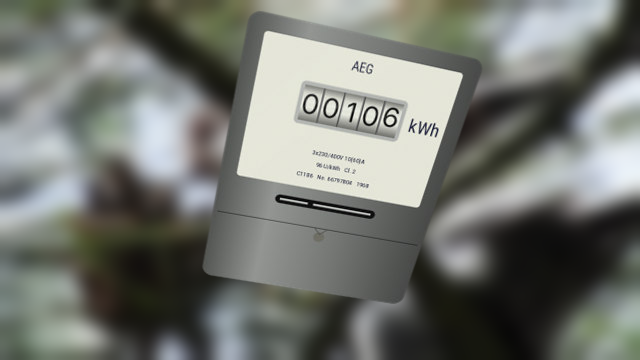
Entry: 106,kWh
